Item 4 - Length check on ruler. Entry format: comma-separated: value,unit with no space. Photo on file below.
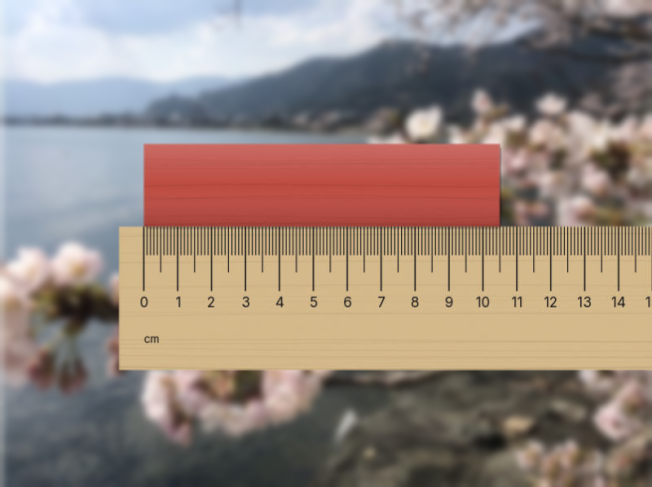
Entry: 10.5,cm
